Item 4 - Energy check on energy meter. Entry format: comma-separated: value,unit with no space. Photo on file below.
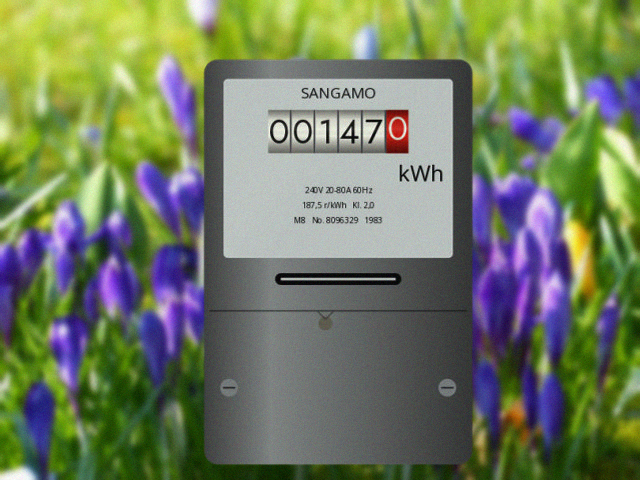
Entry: 147.0,kWh
